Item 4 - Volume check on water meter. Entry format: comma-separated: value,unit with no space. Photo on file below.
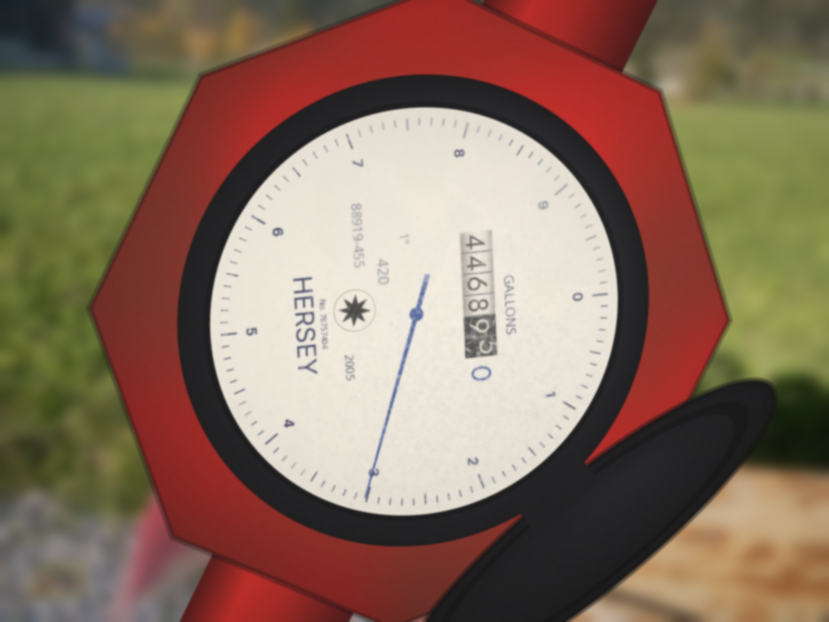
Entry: 4468953.0,gal
